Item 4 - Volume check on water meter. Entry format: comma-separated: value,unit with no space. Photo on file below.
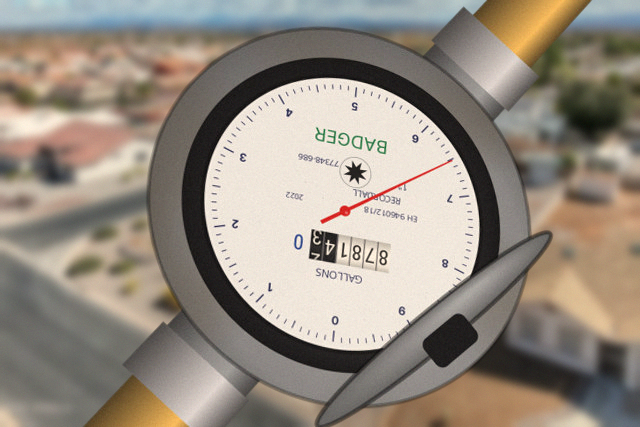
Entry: 8781426.5,gal
